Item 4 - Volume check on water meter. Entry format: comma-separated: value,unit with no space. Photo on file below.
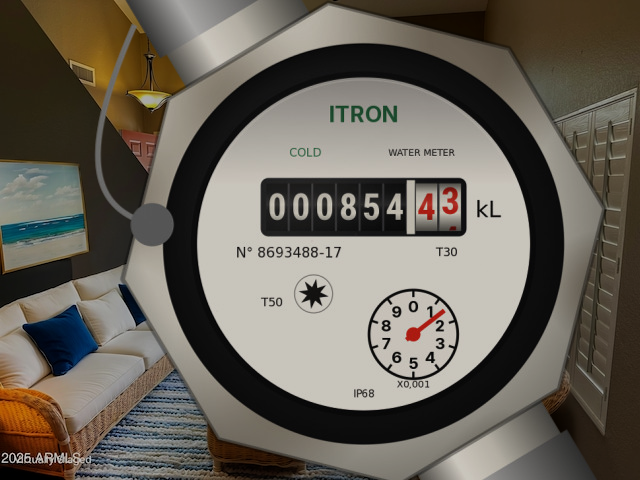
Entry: 854.431,kL
